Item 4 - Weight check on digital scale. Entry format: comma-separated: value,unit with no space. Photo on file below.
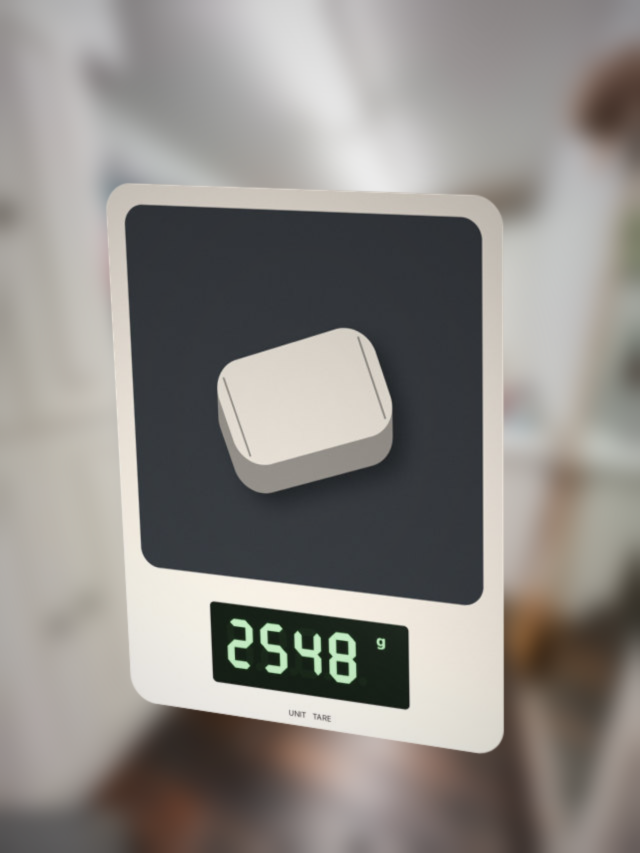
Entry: 2548,g
